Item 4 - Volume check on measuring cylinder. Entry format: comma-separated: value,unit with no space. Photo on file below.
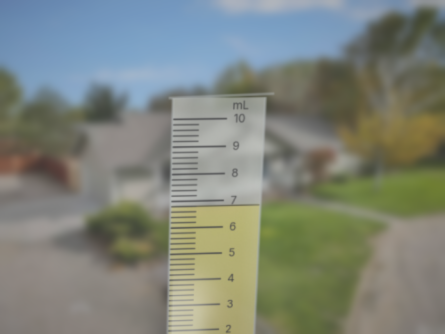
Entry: 6.8,mL
